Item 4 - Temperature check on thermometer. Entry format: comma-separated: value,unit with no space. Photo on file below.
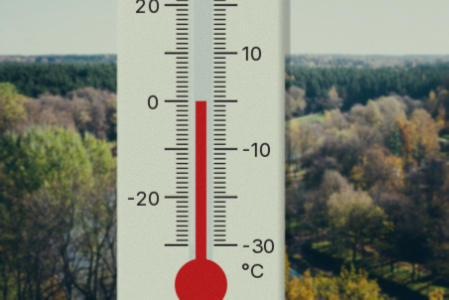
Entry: 0,°C
